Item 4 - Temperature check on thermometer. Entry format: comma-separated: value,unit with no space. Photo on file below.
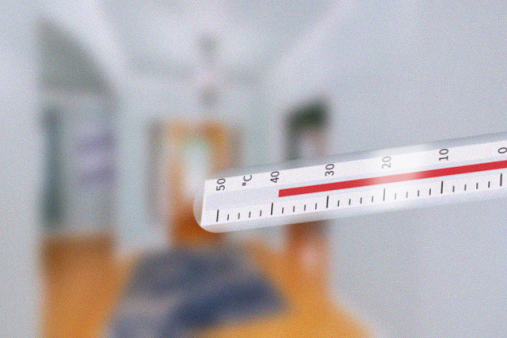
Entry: 39,°C
